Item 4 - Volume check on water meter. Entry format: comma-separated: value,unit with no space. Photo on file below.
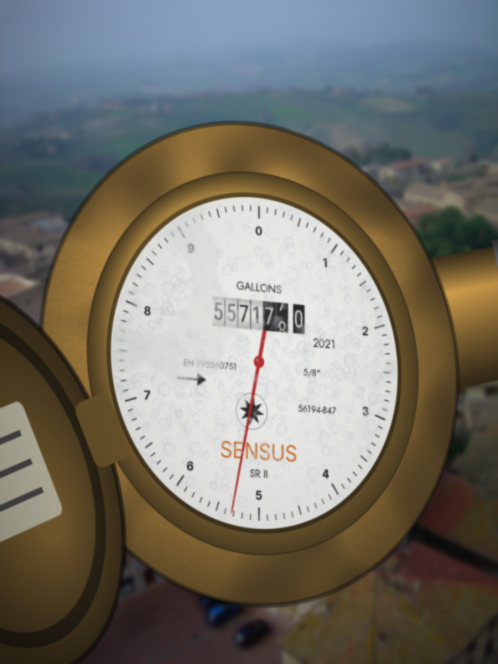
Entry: 5571775.3,gal
